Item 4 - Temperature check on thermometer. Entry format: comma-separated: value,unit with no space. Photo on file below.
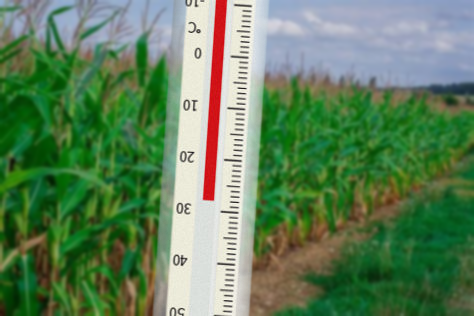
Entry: 28,°C
